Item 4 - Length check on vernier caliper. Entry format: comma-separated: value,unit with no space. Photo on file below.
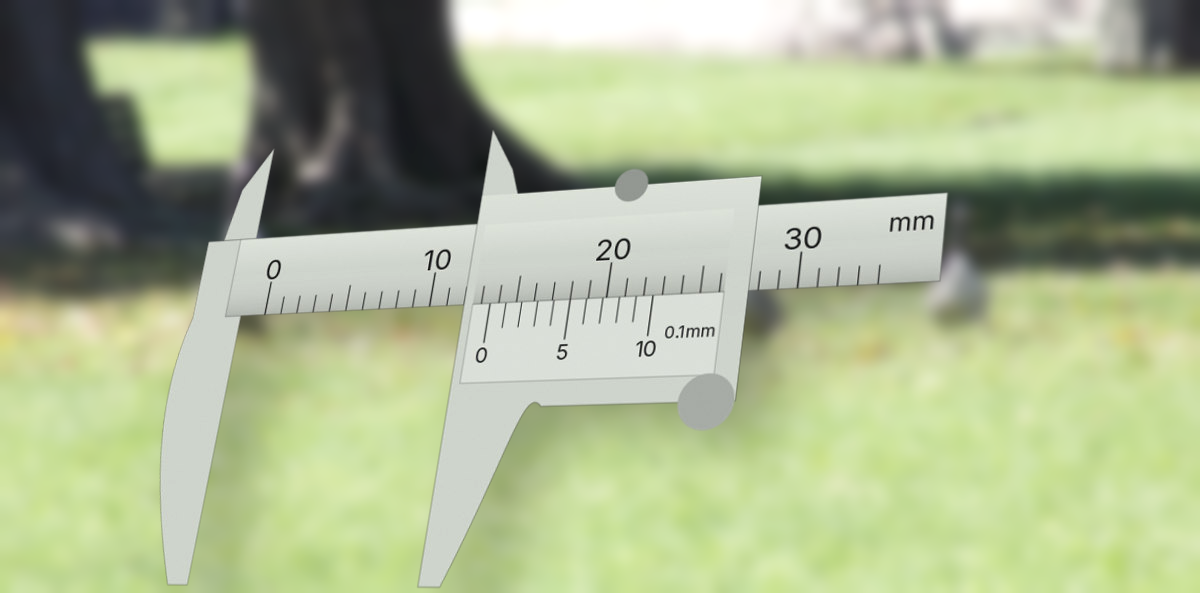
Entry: 13.5,mm
